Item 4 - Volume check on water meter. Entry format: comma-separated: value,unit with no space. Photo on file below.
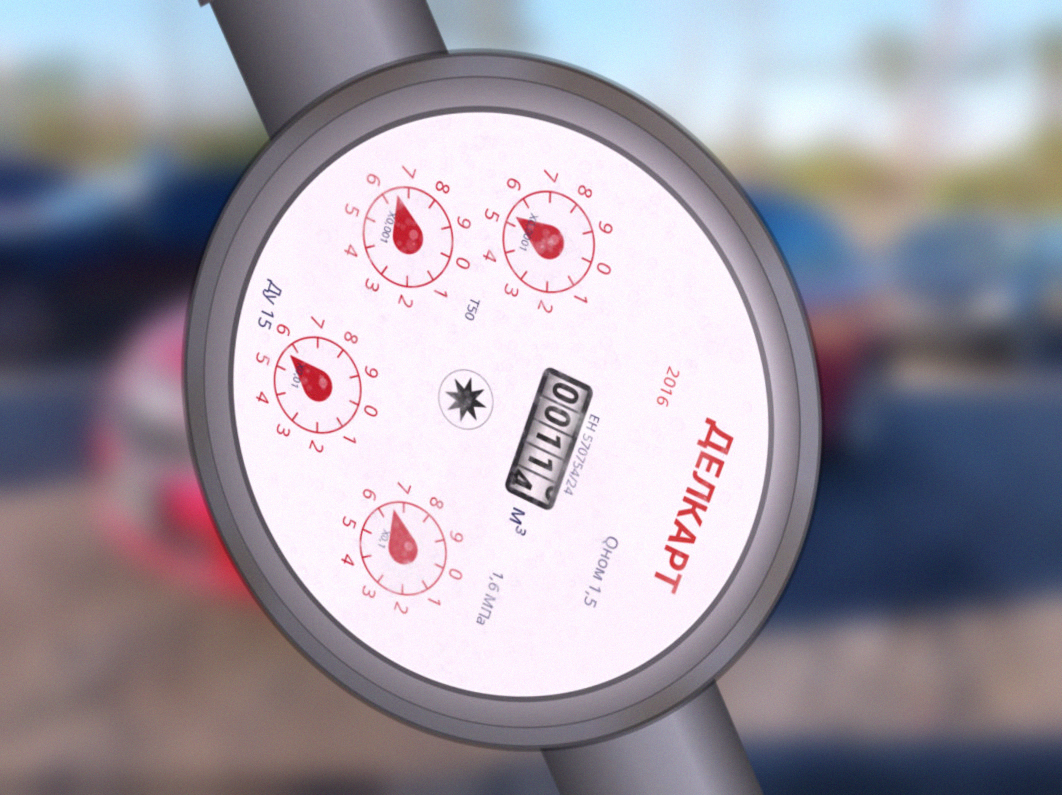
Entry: 113.6565,m³
